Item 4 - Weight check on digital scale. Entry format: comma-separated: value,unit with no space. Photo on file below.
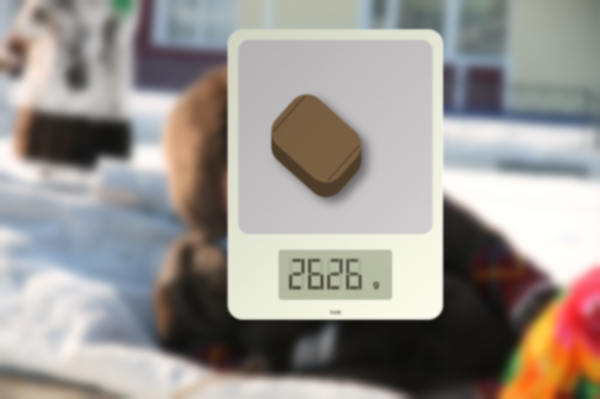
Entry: 2626,g
